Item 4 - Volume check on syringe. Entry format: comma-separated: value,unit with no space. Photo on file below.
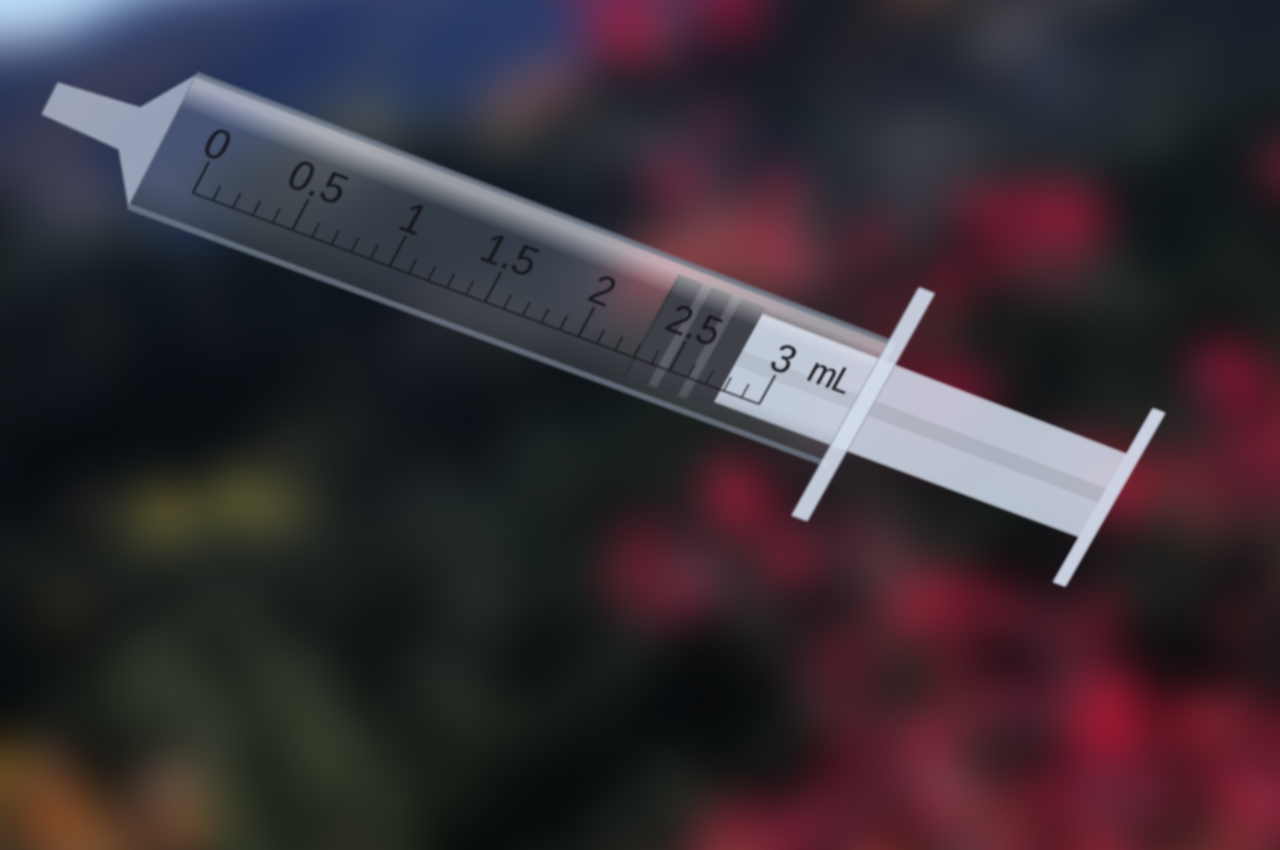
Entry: 2.3,mL
